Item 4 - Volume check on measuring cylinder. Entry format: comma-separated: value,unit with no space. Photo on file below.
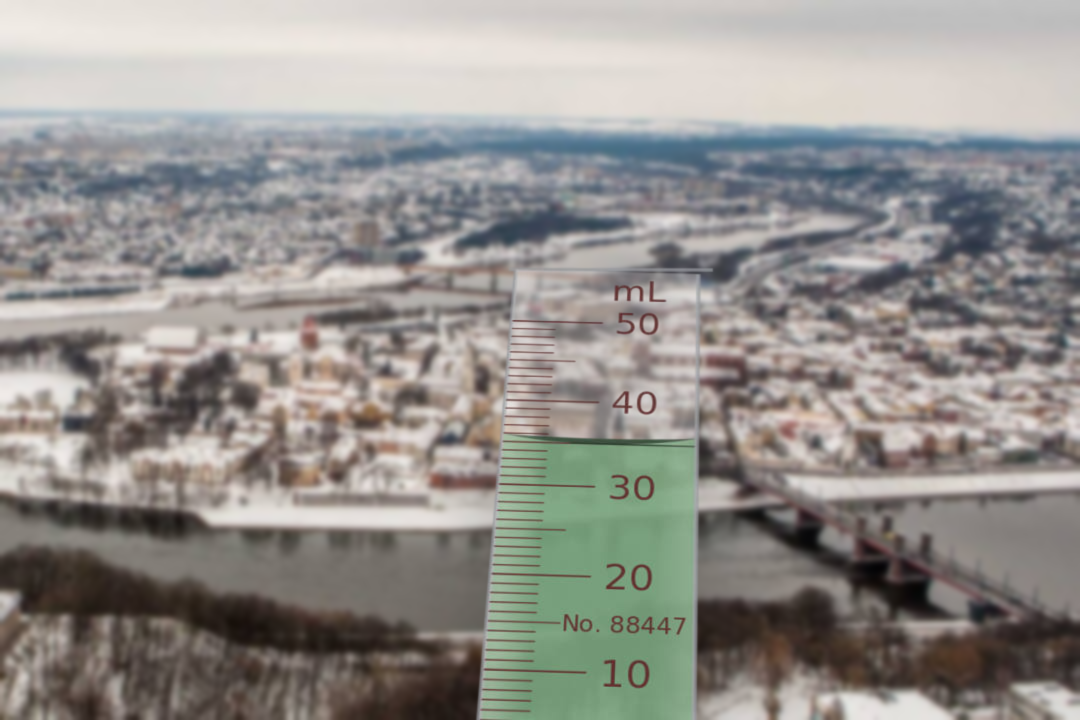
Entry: 35,mL
